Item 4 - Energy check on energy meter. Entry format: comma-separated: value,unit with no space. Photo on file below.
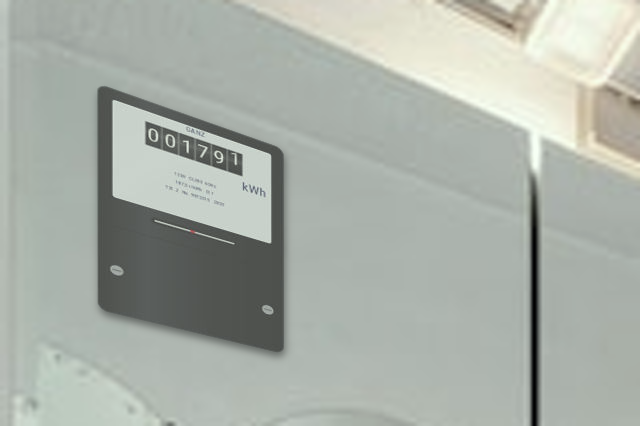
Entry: 1791,kWh
